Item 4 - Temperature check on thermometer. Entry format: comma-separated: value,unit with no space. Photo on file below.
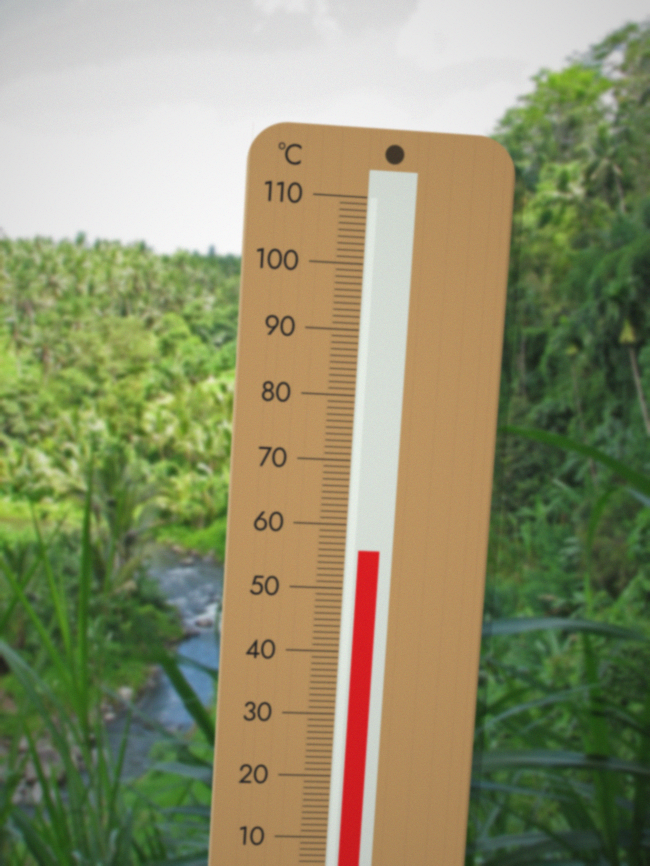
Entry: 56,°C
